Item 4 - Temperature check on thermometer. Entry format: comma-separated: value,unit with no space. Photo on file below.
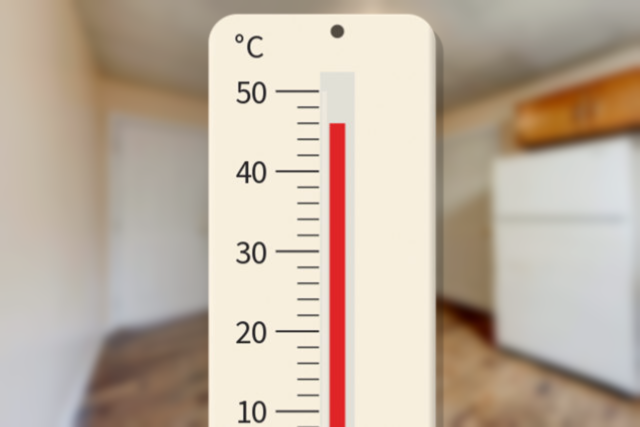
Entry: 46,°C
